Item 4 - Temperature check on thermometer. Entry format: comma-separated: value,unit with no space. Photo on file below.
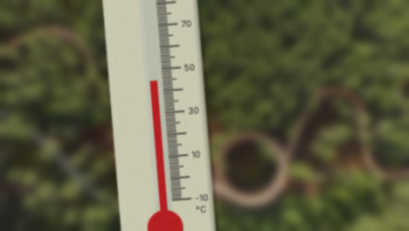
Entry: 45,°C
